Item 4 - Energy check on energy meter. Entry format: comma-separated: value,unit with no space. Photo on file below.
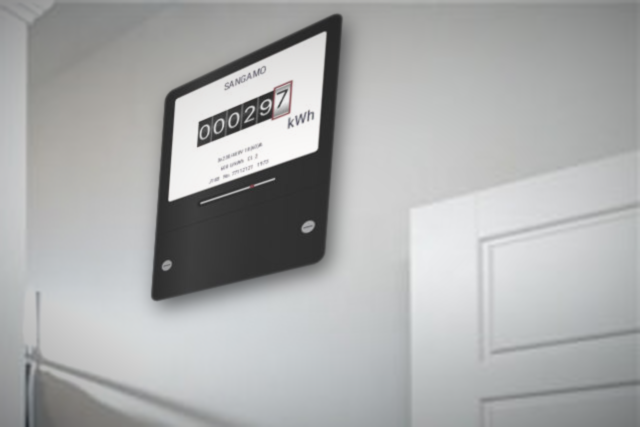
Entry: 29.7,kWh
